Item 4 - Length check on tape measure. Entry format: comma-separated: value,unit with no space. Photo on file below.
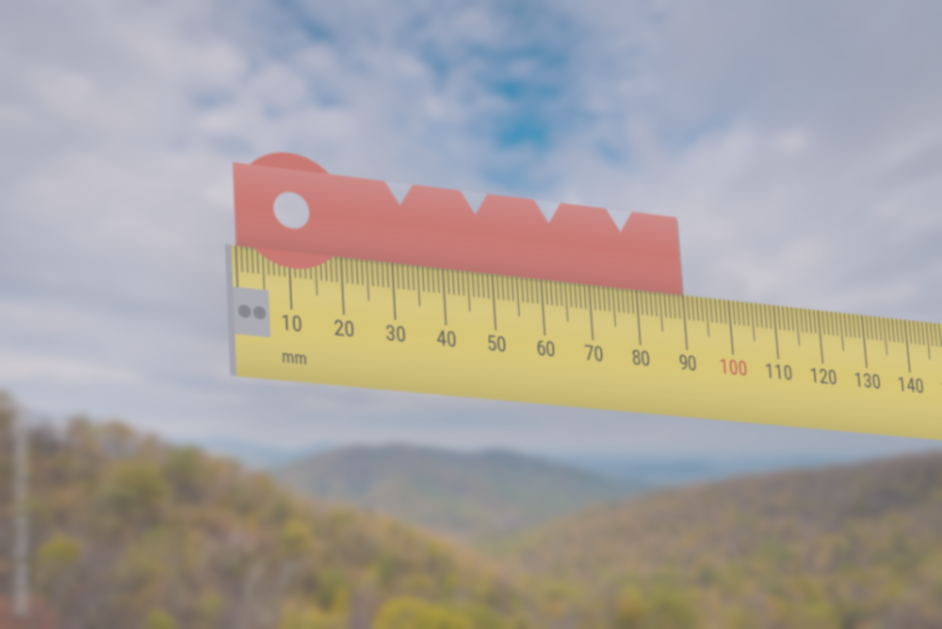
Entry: 90,mm
